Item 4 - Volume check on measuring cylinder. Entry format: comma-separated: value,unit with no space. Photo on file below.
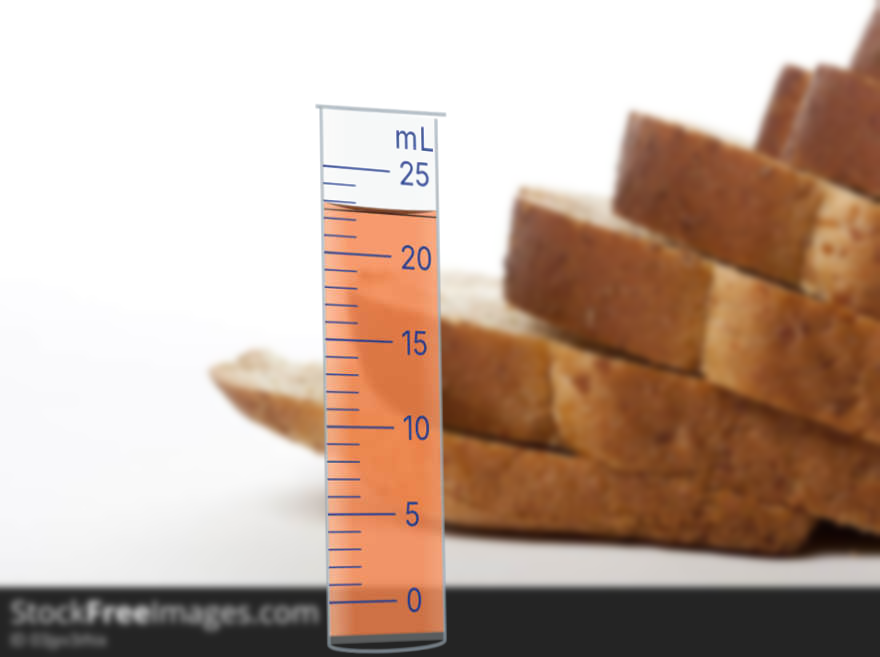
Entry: 22.5,mL
